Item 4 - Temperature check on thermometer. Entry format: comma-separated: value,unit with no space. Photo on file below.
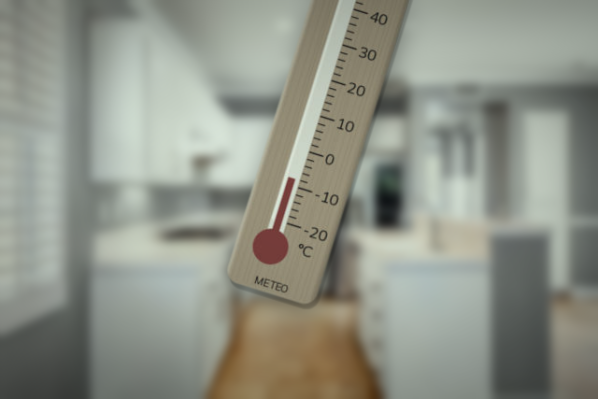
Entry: -8,°C
